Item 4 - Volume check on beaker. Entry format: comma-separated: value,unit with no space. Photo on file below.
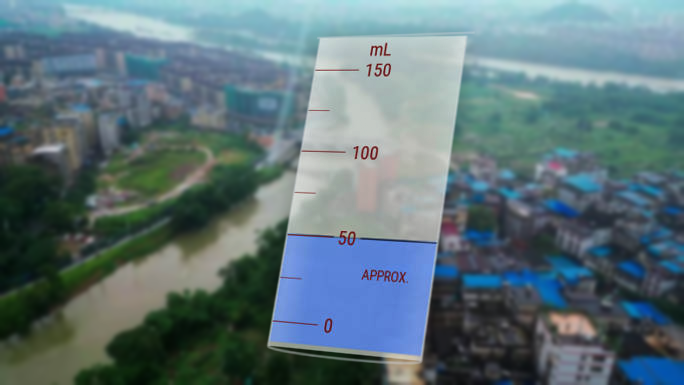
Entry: 50,mL
